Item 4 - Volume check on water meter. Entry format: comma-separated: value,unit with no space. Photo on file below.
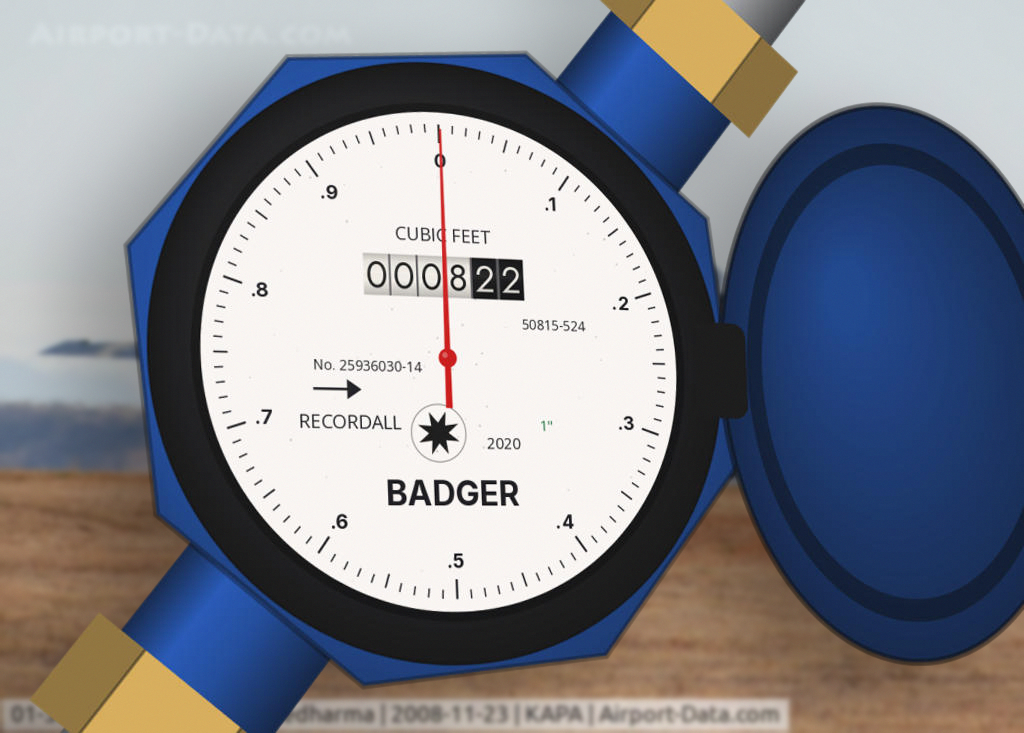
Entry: 822.00,ft³
